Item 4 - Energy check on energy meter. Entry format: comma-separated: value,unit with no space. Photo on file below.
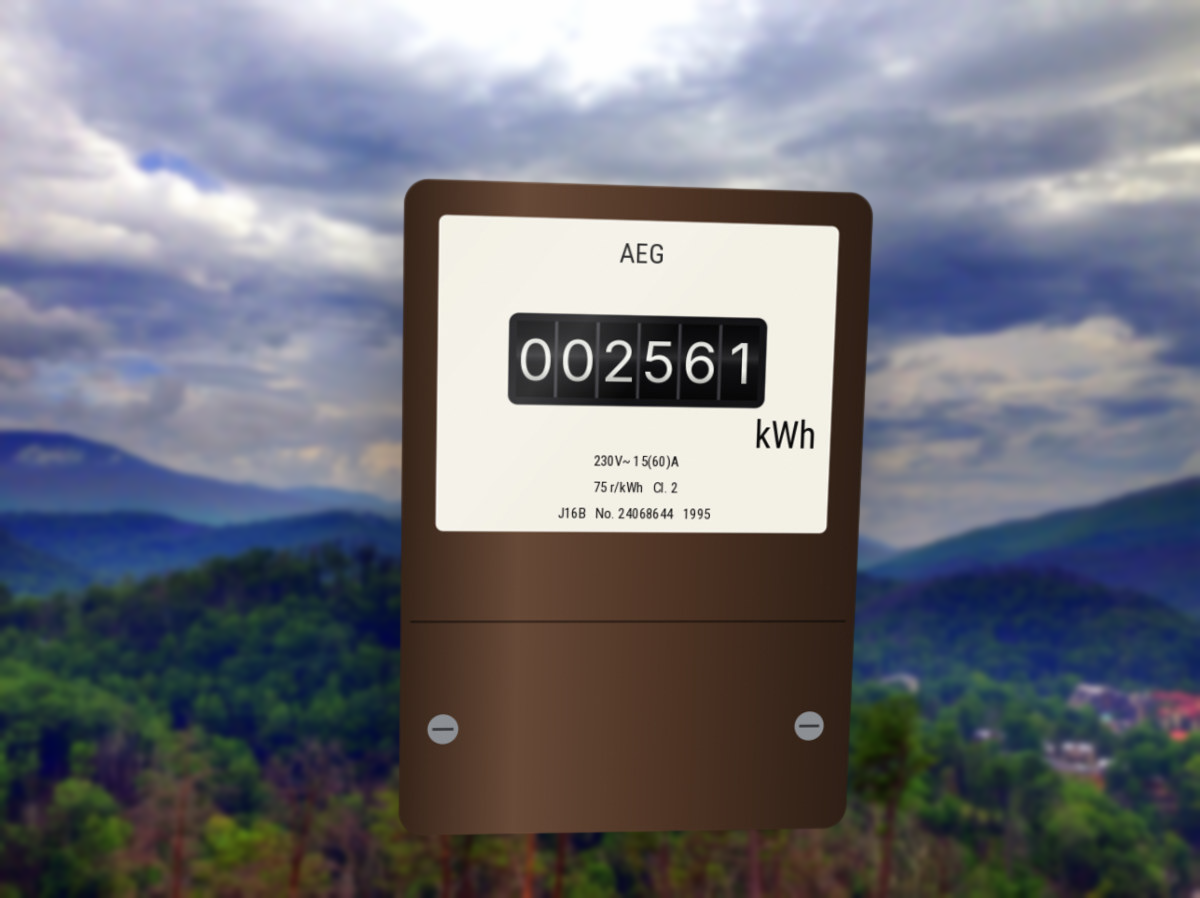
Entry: 2561,kWh
